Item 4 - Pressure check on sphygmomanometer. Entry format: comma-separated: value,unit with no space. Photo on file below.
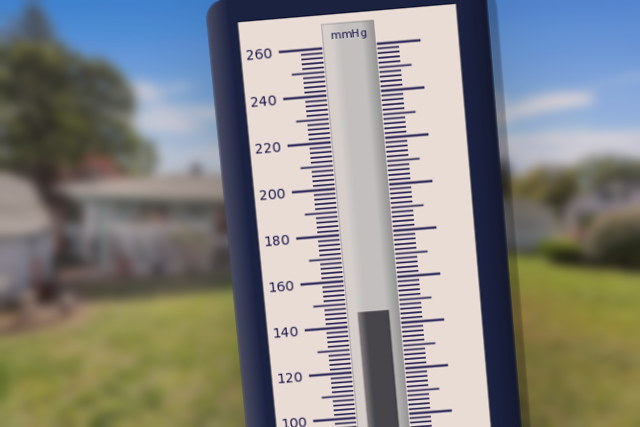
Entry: 146,mmHg
